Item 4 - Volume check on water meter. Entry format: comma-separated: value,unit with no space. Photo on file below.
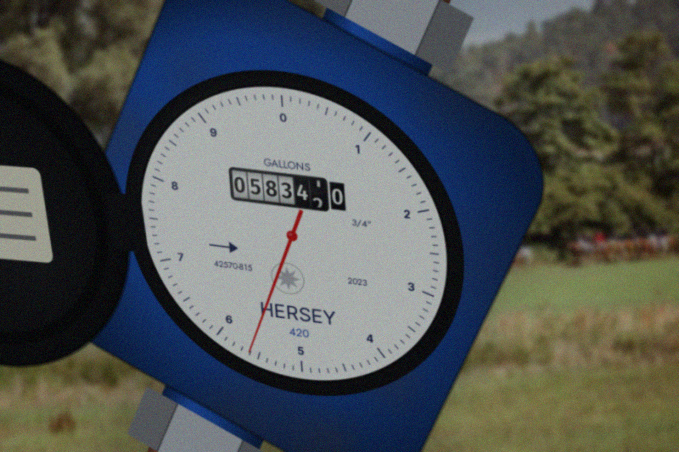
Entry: 583415.6,gal
